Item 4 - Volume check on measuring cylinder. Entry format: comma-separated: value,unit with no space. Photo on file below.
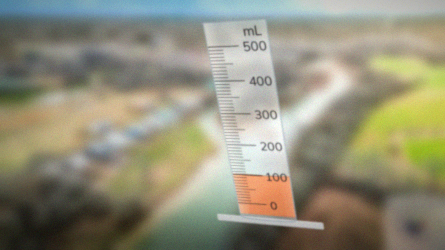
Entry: 100,mL
